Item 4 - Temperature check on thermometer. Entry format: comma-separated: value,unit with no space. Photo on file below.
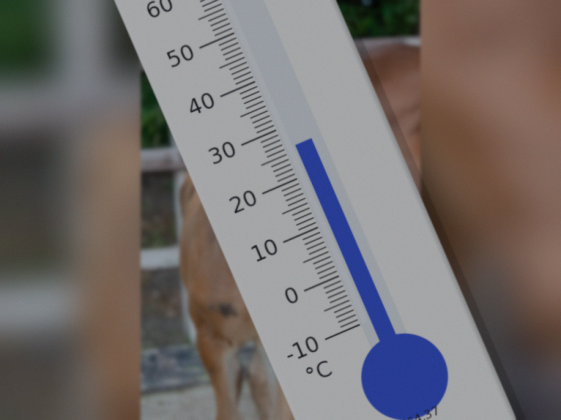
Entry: 26,°C
